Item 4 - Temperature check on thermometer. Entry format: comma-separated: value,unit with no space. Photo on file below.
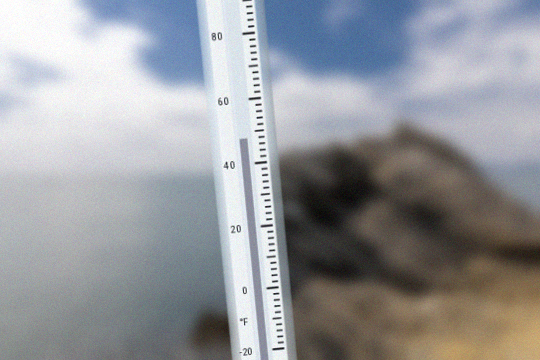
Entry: 48,°F
